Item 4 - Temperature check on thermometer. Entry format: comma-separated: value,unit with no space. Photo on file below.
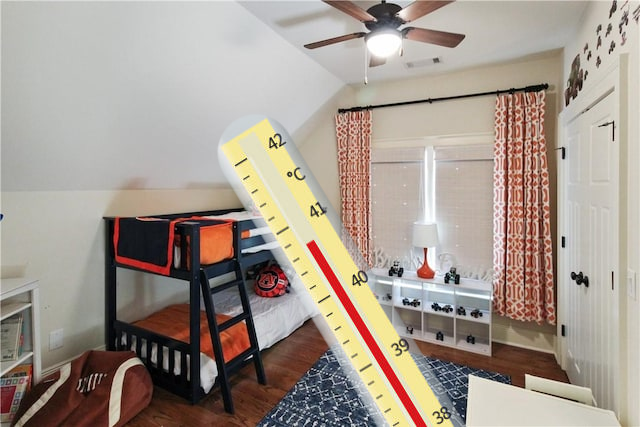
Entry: 40.7,°C
